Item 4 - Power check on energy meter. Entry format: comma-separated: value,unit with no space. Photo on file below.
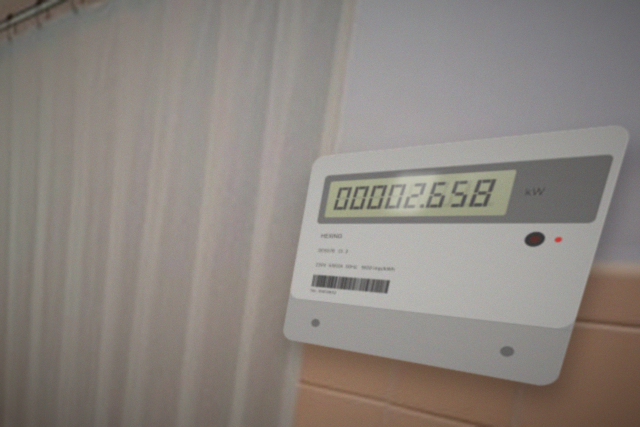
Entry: 2.658,kW
